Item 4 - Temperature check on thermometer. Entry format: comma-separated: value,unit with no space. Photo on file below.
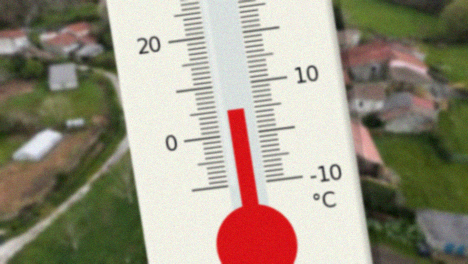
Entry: 5,°C
